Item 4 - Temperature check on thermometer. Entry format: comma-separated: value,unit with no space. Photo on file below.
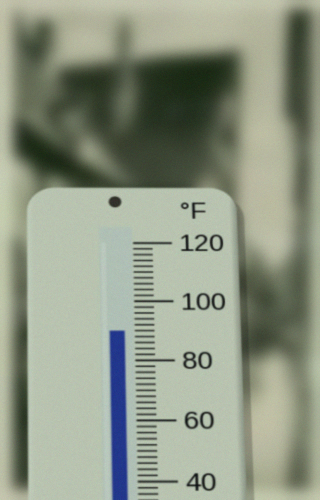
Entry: 90,°F
